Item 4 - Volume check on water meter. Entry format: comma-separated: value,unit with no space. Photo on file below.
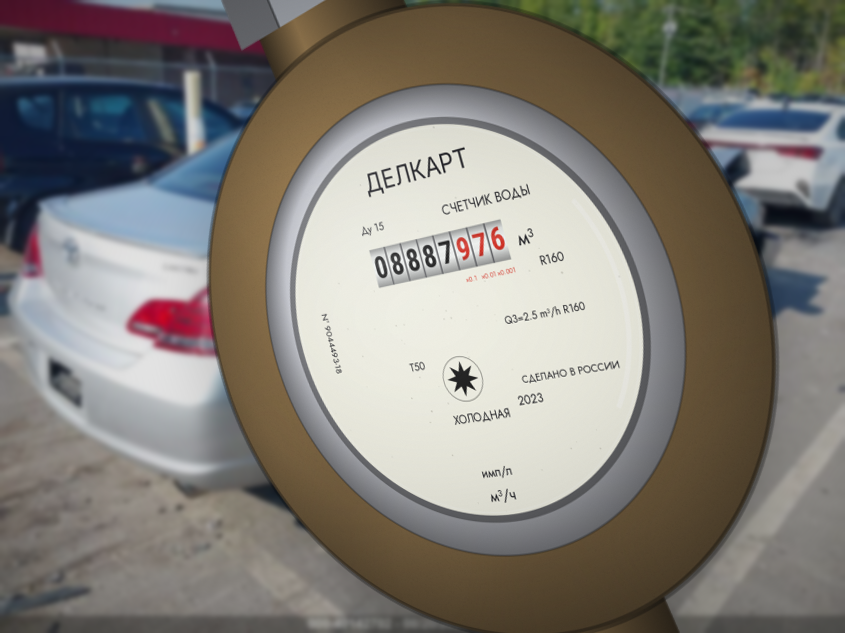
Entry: 8887.976,m³
